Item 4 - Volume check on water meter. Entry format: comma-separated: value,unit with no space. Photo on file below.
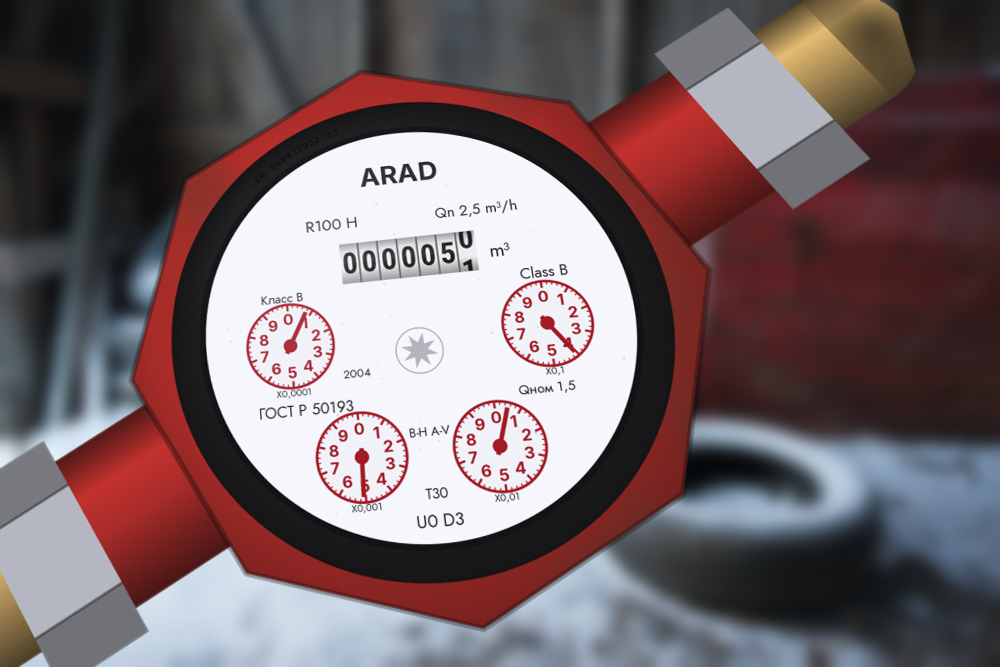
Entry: 50.4050,m³
